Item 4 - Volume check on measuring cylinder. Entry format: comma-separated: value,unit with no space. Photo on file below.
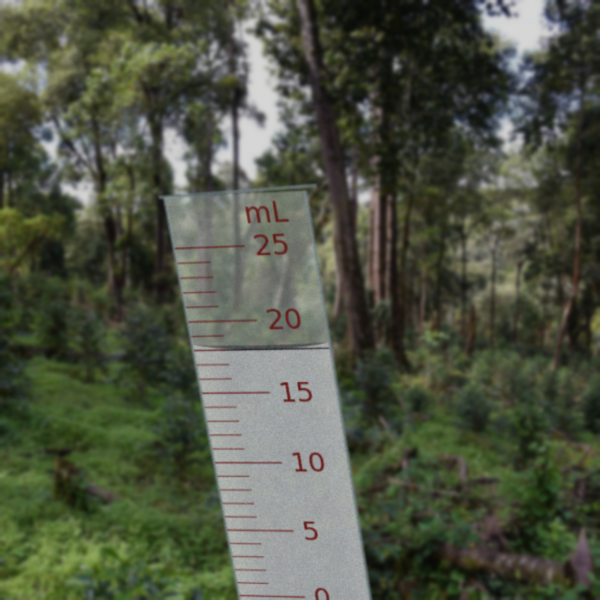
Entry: 18,mL
